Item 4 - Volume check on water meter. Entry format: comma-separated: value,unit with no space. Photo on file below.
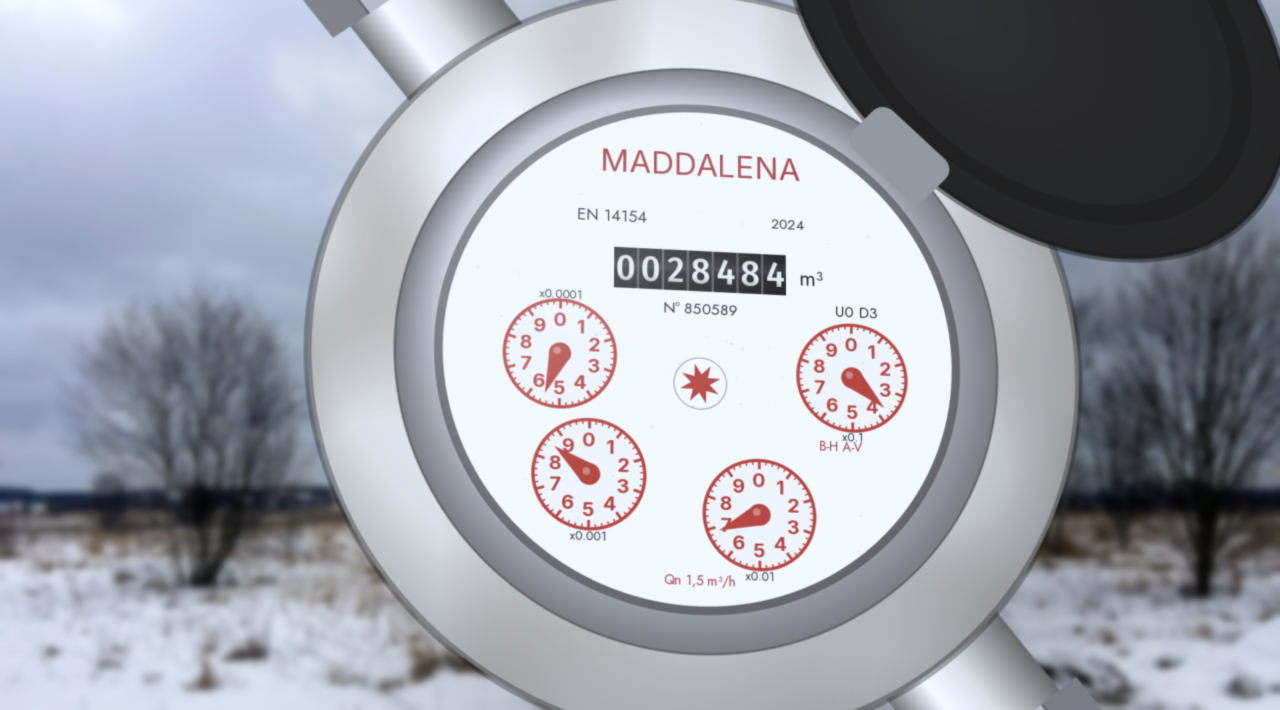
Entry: 28484.3685,m³
